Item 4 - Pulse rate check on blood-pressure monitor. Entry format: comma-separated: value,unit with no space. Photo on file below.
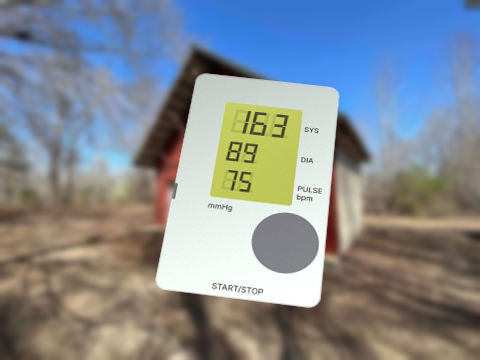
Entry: 75,bpm
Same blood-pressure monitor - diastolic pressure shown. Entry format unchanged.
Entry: 89,mmHg
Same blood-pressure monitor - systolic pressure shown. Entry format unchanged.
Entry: 163,mmHg
